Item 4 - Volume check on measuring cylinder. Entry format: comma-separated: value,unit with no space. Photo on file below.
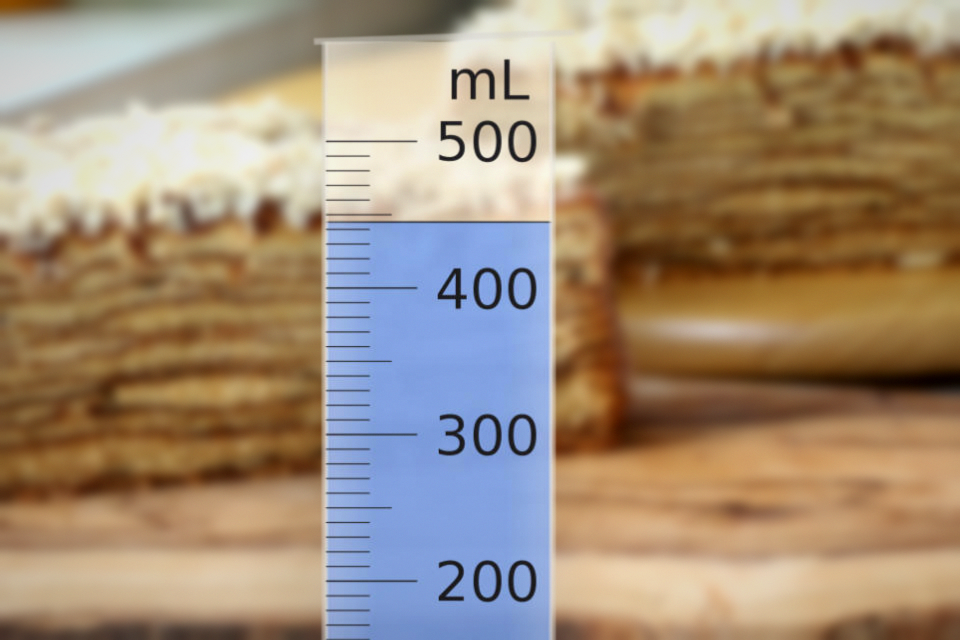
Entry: 445,mL
